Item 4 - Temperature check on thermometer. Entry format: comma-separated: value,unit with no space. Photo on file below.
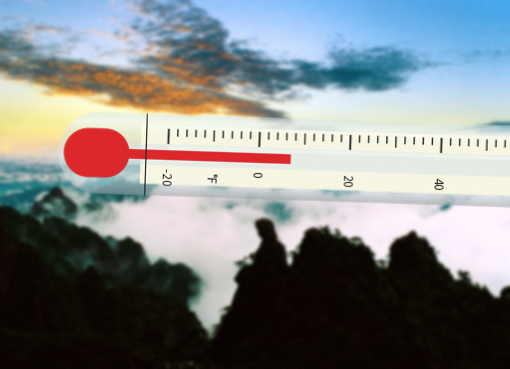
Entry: 7,°F
